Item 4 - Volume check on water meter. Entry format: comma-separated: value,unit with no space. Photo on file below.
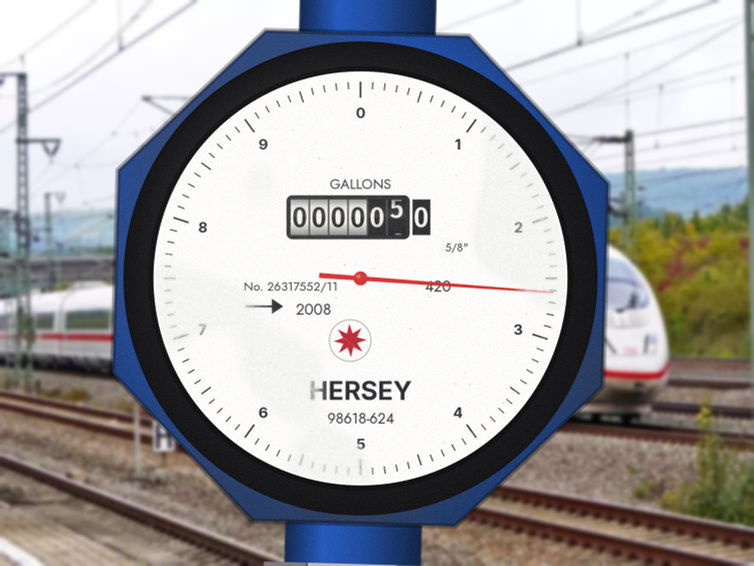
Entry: 52.6,gal
